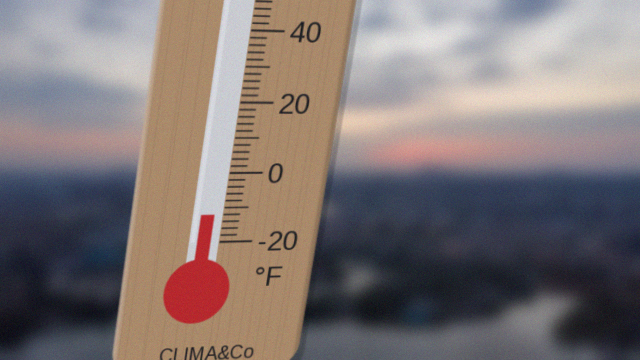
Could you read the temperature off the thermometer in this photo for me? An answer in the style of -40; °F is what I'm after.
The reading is -12; °F
